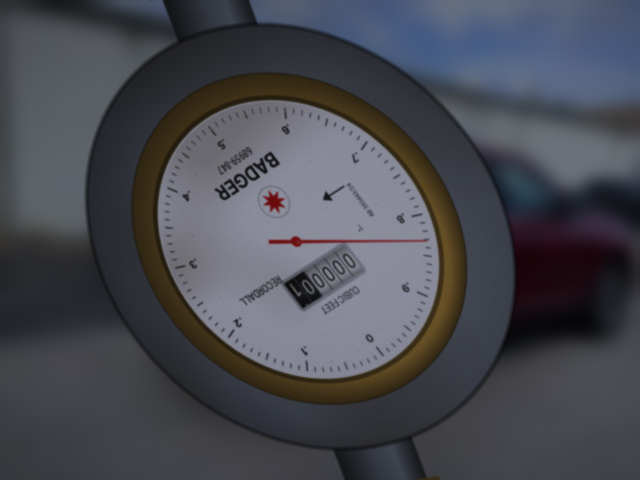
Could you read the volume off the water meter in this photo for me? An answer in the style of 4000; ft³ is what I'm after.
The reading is 0.83; ft³
